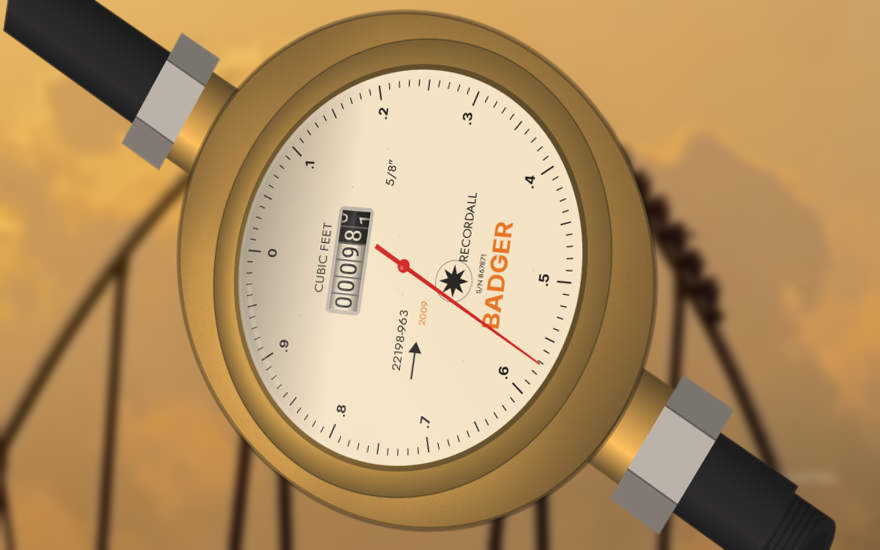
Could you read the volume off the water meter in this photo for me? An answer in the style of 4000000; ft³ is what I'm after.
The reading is 980.57; ft³
